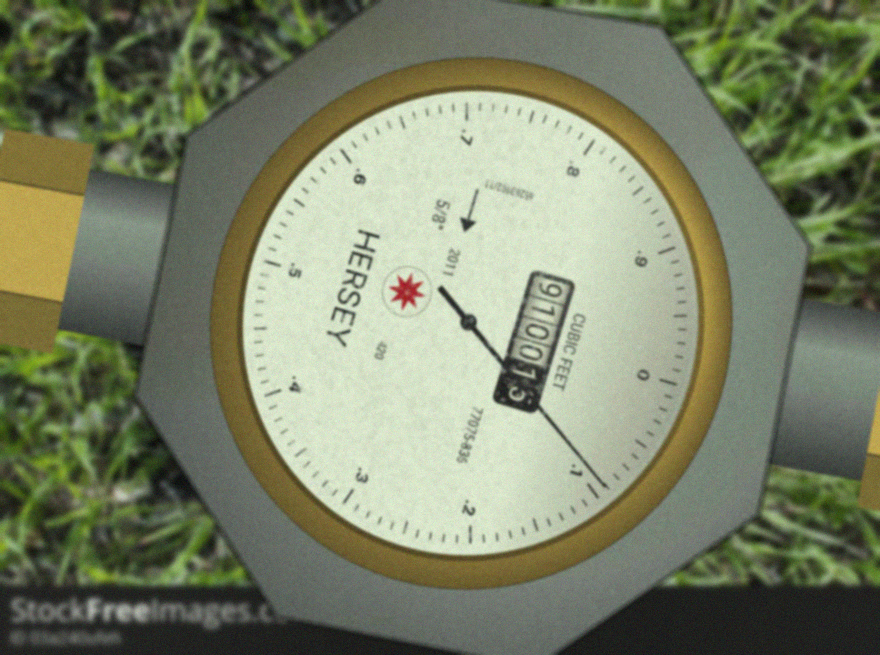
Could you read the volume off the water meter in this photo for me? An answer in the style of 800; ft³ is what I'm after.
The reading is 910015.09; ft³
